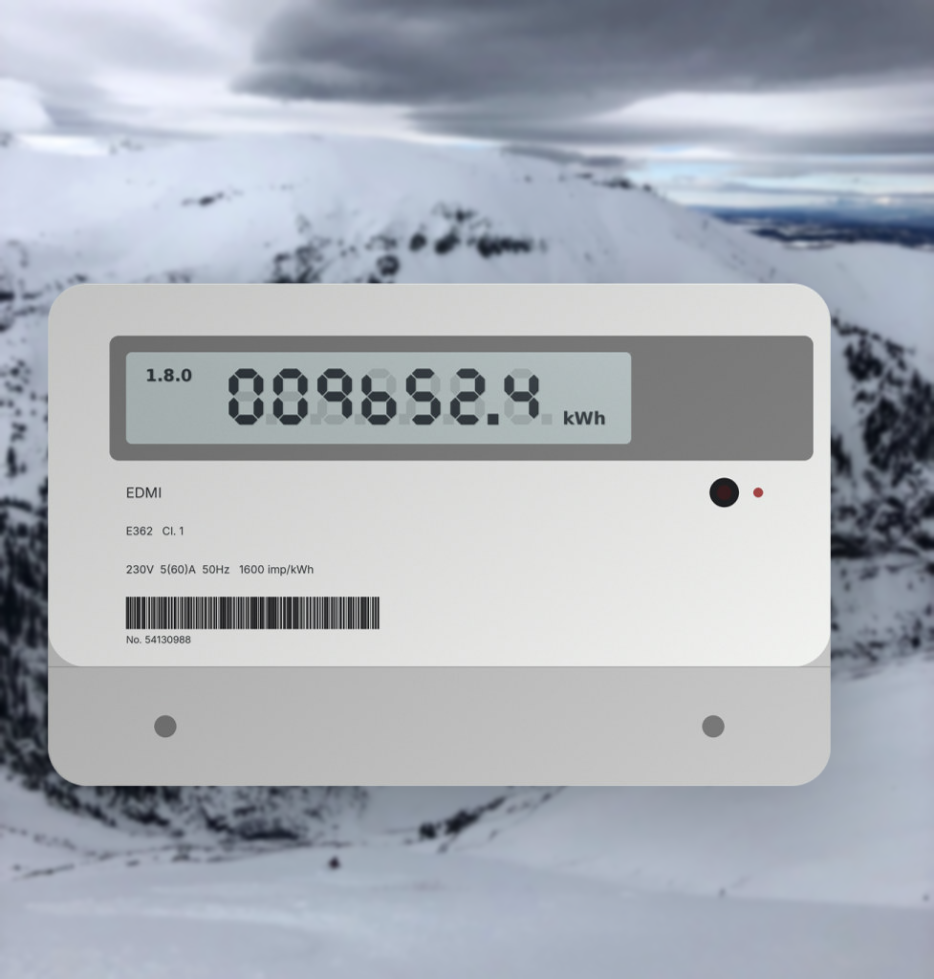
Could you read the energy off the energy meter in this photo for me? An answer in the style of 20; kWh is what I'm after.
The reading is 9652.4; kWh
